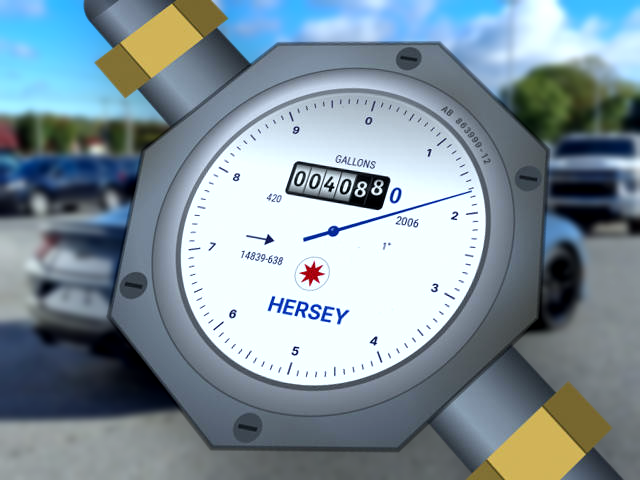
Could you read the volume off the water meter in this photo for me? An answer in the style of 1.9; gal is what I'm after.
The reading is 40881.7; gal
